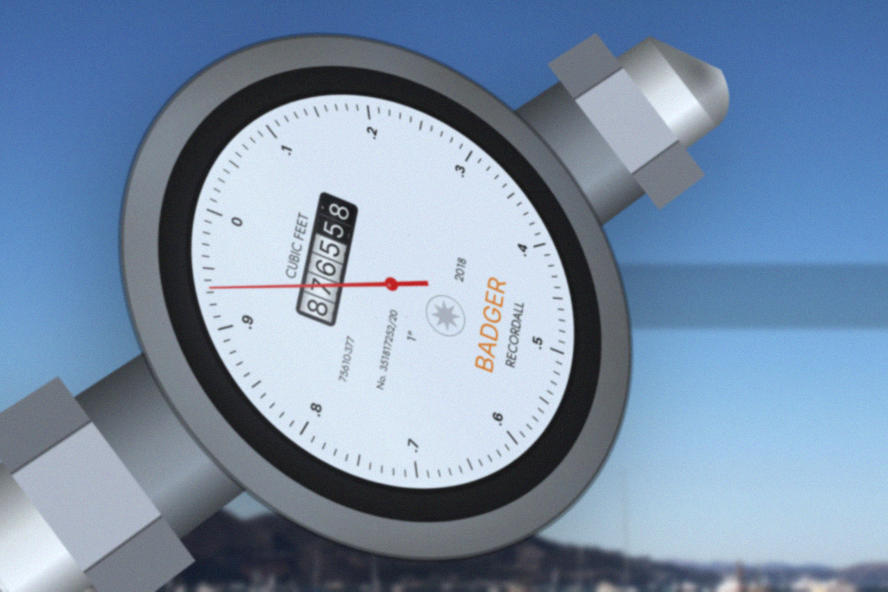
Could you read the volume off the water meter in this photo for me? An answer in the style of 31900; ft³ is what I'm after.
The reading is 876557.93; ft³
